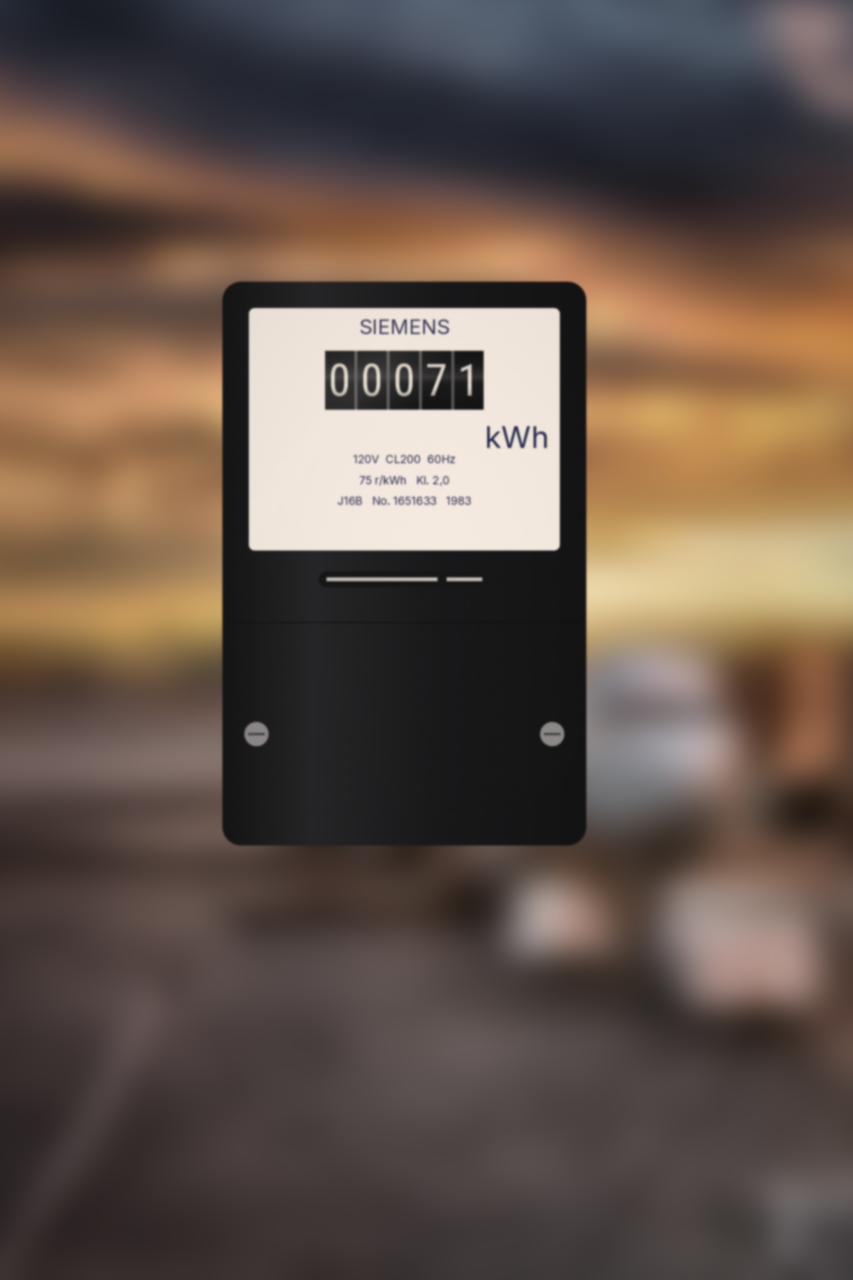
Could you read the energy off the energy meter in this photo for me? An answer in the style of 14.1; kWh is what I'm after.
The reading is 71; kWh
